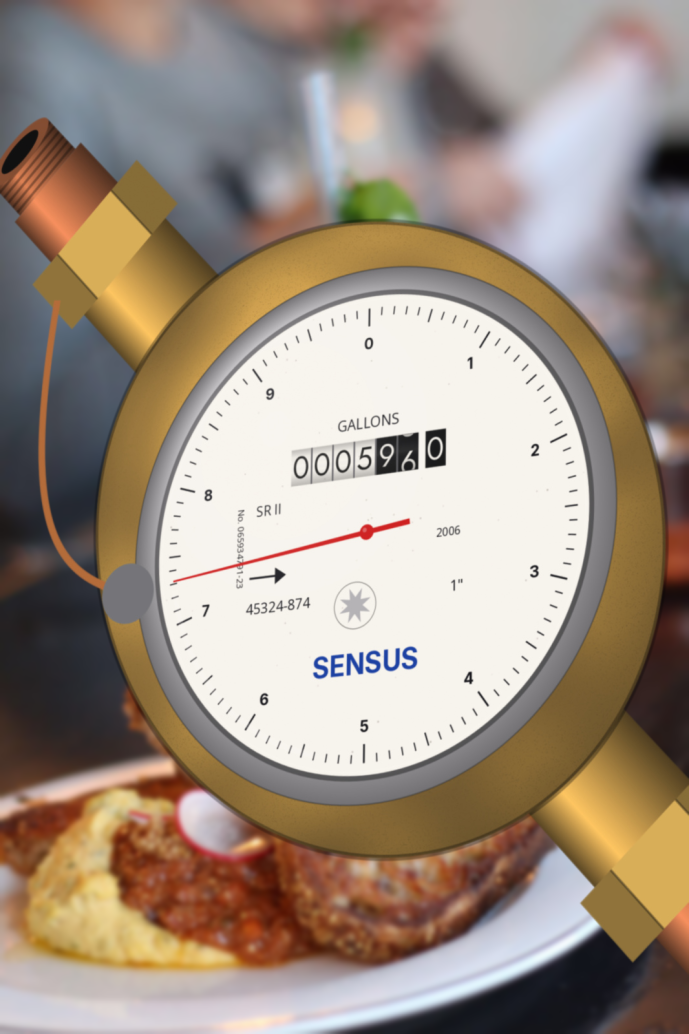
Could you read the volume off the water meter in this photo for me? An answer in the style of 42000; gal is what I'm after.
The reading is 5957.3; gal
